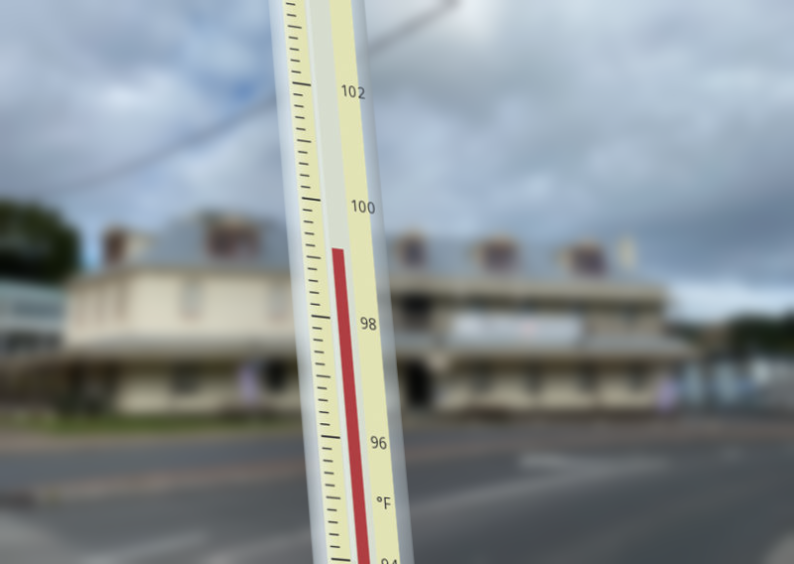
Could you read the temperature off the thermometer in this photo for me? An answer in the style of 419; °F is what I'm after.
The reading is 99.2; °F
